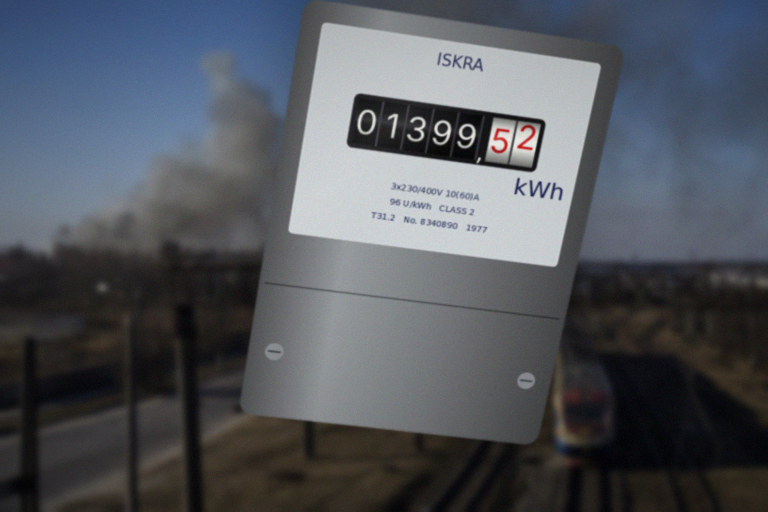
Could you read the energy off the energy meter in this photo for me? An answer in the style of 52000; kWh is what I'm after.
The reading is 1399.52; kWh
